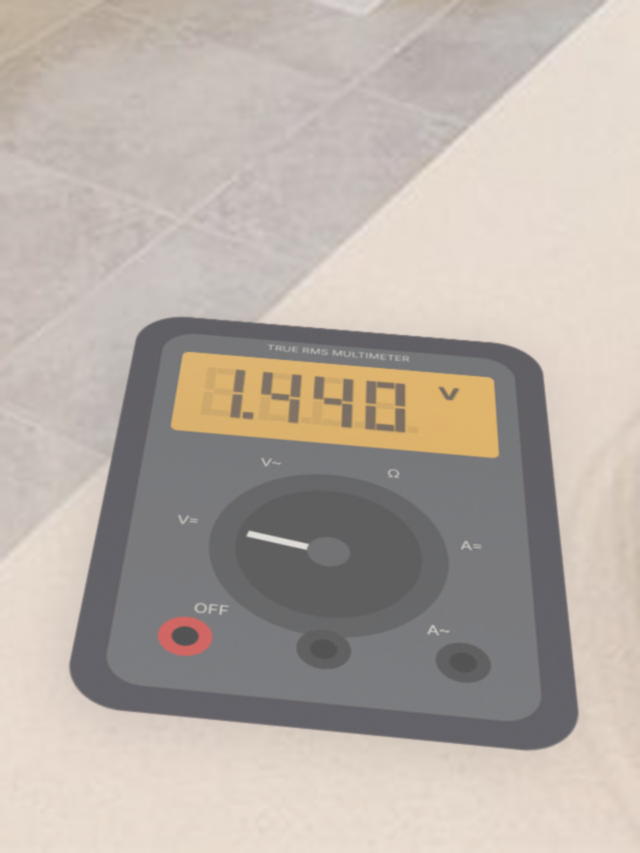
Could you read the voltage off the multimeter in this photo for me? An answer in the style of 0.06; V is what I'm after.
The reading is 1.440; V
